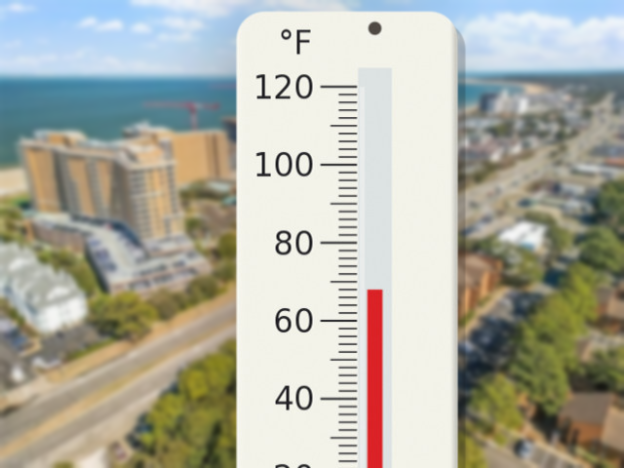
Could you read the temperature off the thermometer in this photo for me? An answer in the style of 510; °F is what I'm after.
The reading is 68; °F
